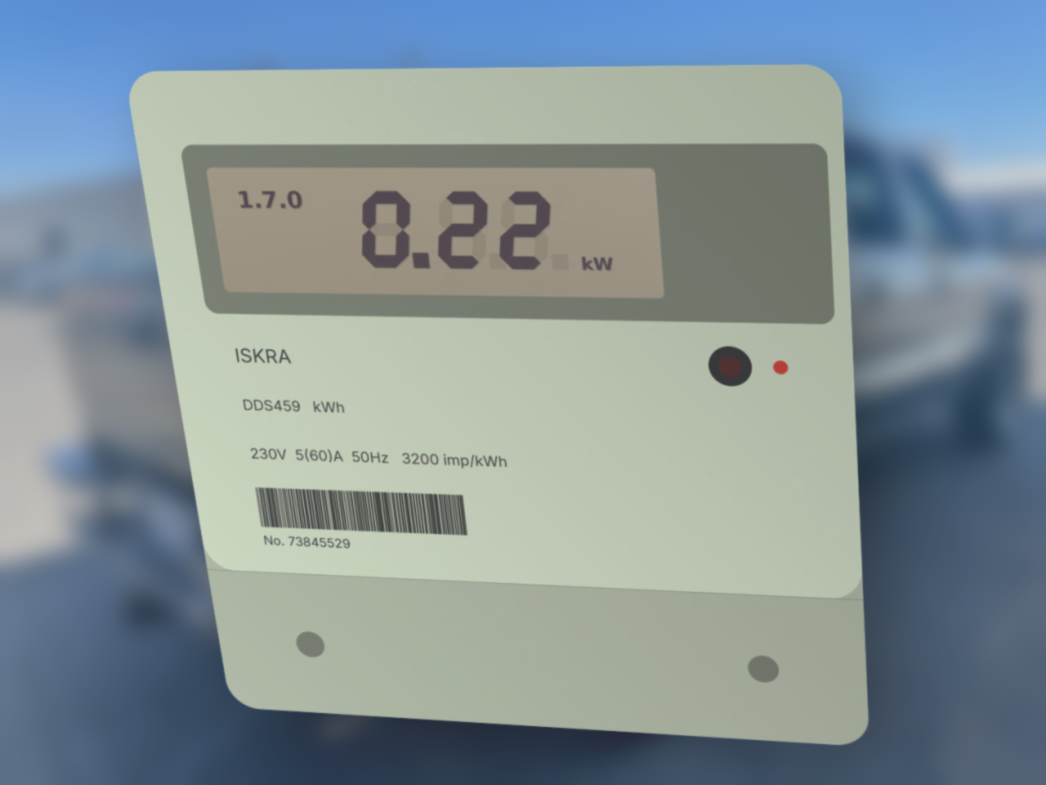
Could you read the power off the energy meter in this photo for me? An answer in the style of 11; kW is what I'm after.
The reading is 0.22; kW
